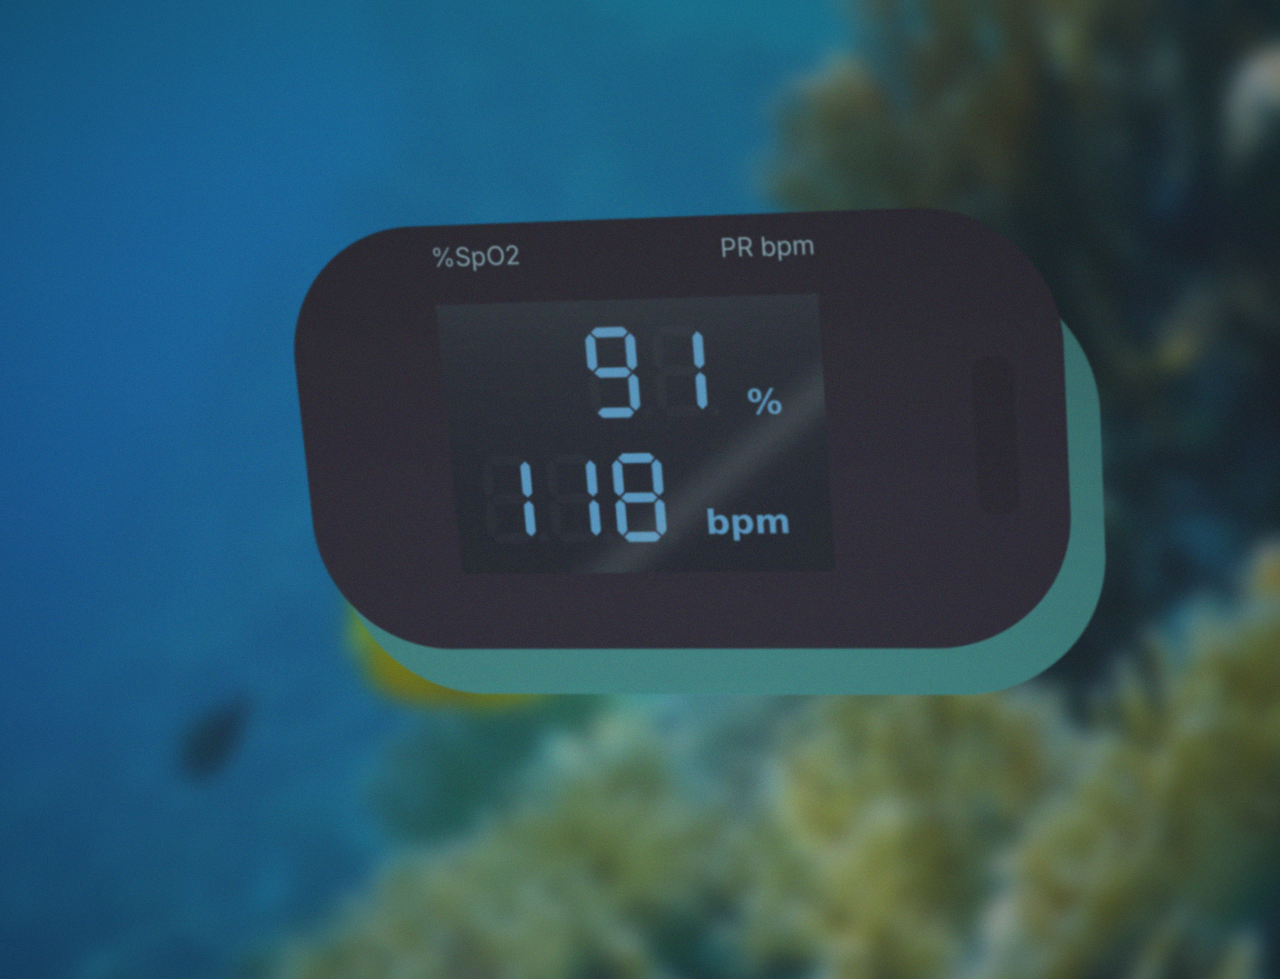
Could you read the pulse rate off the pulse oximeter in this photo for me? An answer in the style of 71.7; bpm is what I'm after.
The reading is 118; bpm
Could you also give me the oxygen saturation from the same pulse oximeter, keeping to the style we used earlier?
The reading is 91; %
